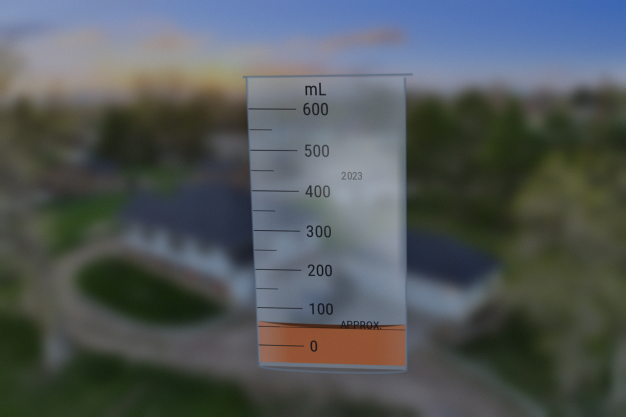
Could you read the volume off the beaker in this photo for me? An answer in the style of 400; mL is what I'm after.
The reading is 50; mL
